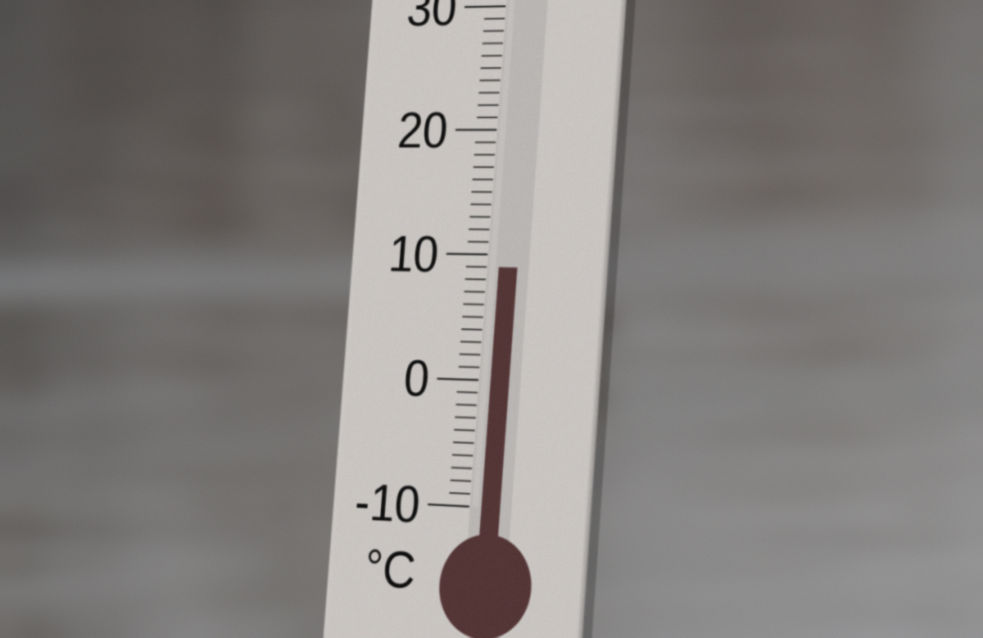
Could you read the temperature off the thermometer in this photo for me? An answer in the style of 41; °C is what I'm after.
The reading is 9; °C
